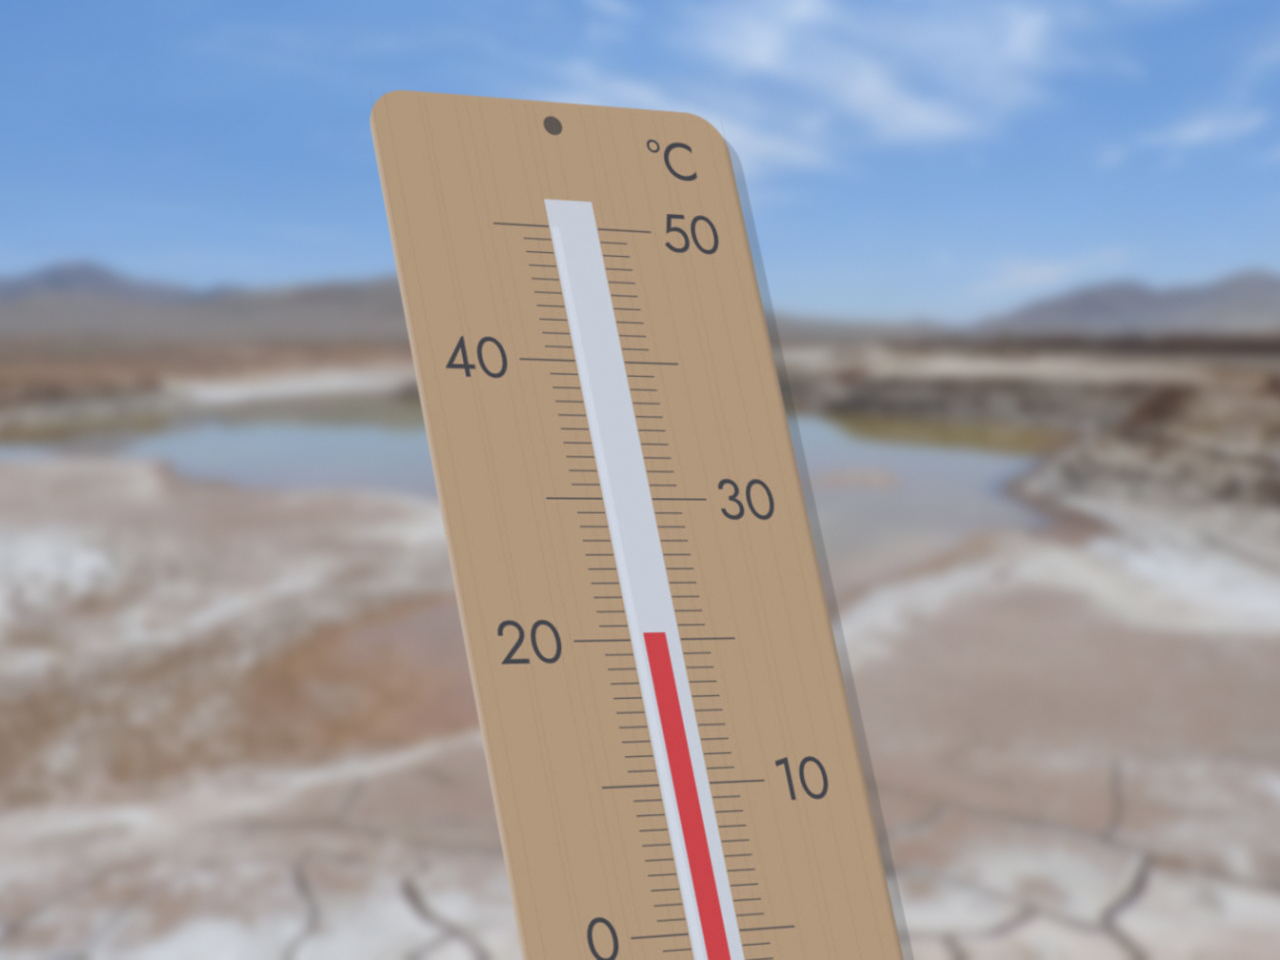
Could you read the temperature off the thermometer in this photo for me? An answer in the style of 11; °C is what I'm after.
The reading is 20.5; °C
